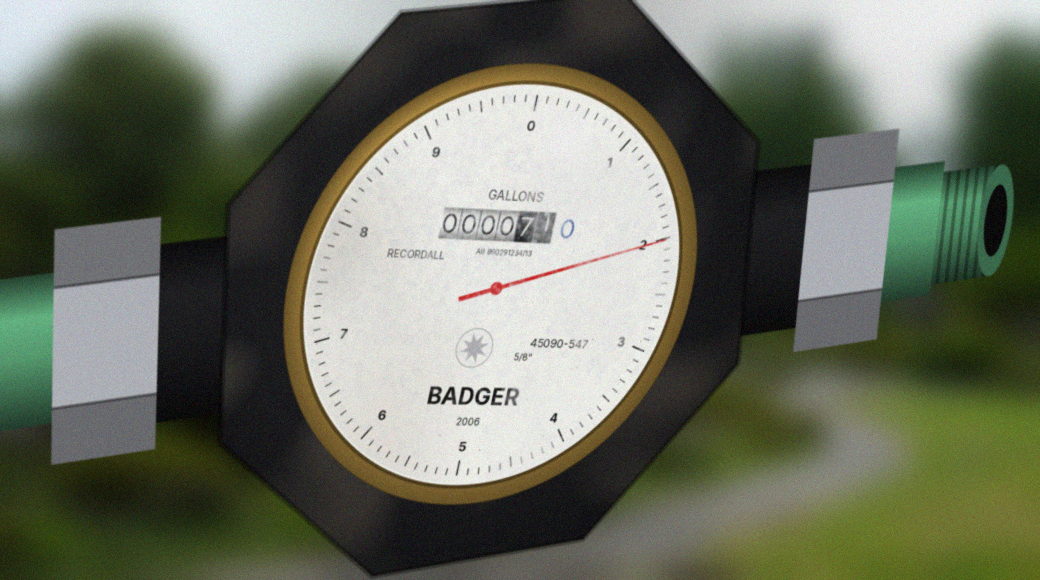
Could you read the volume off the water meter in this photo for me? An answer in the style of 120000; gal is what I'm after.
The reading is 712.0; gal
